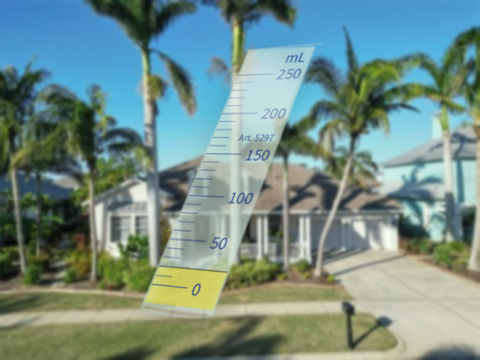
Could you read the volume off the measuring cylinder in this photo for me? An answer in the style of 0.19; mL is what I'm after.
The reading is 20; mL
